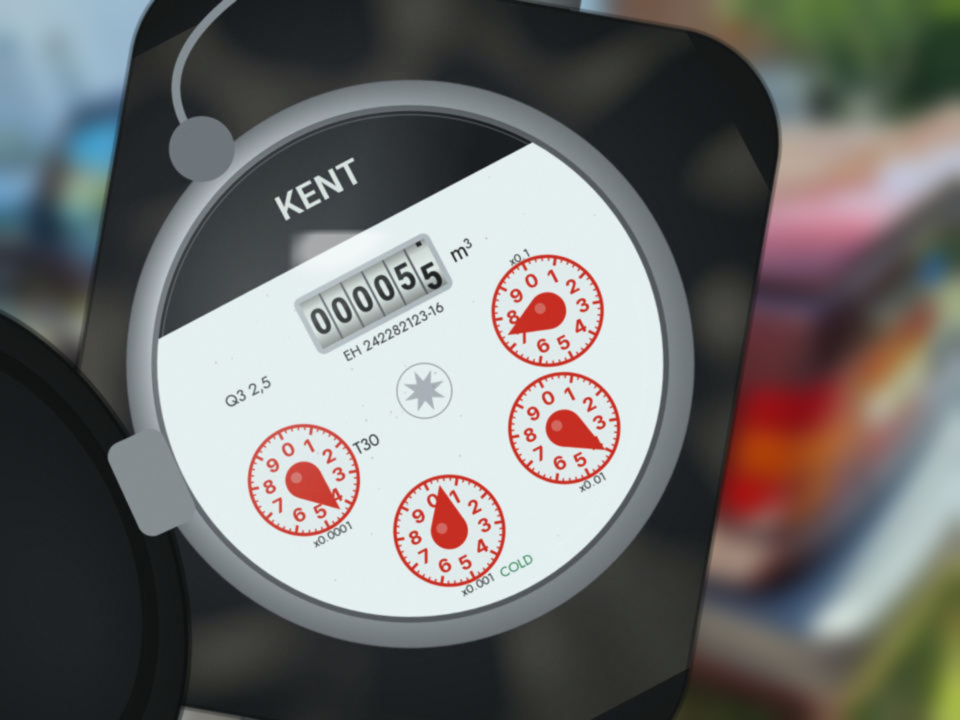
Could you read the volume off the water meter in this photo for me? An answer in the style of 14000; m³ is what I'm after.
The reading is 54.7404; m³
